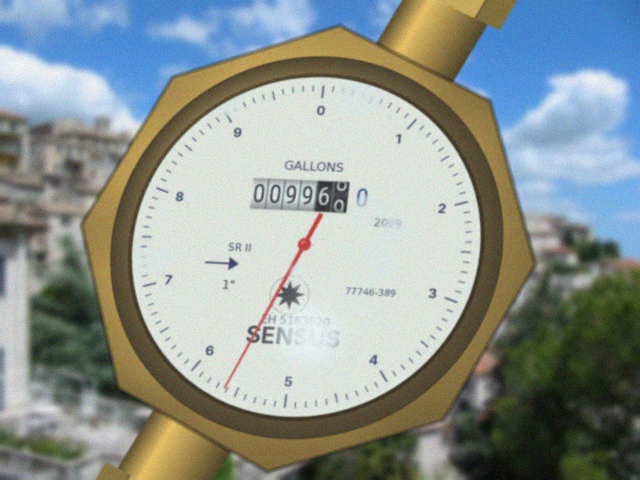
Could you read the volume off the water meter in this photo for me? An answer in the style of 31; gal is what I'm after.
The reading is 99685.6; gal
